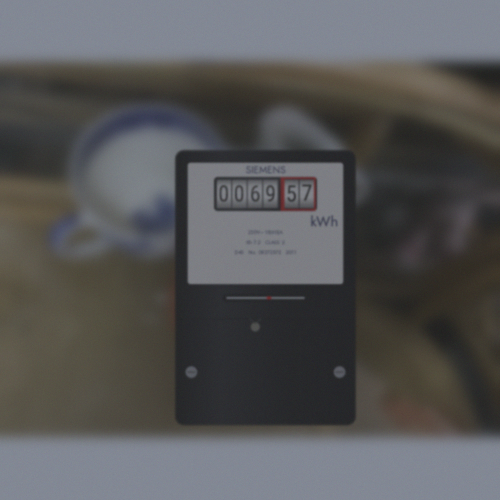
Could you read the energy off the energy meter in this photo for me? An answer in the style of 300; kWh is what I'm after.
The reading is 69.57; kWh
